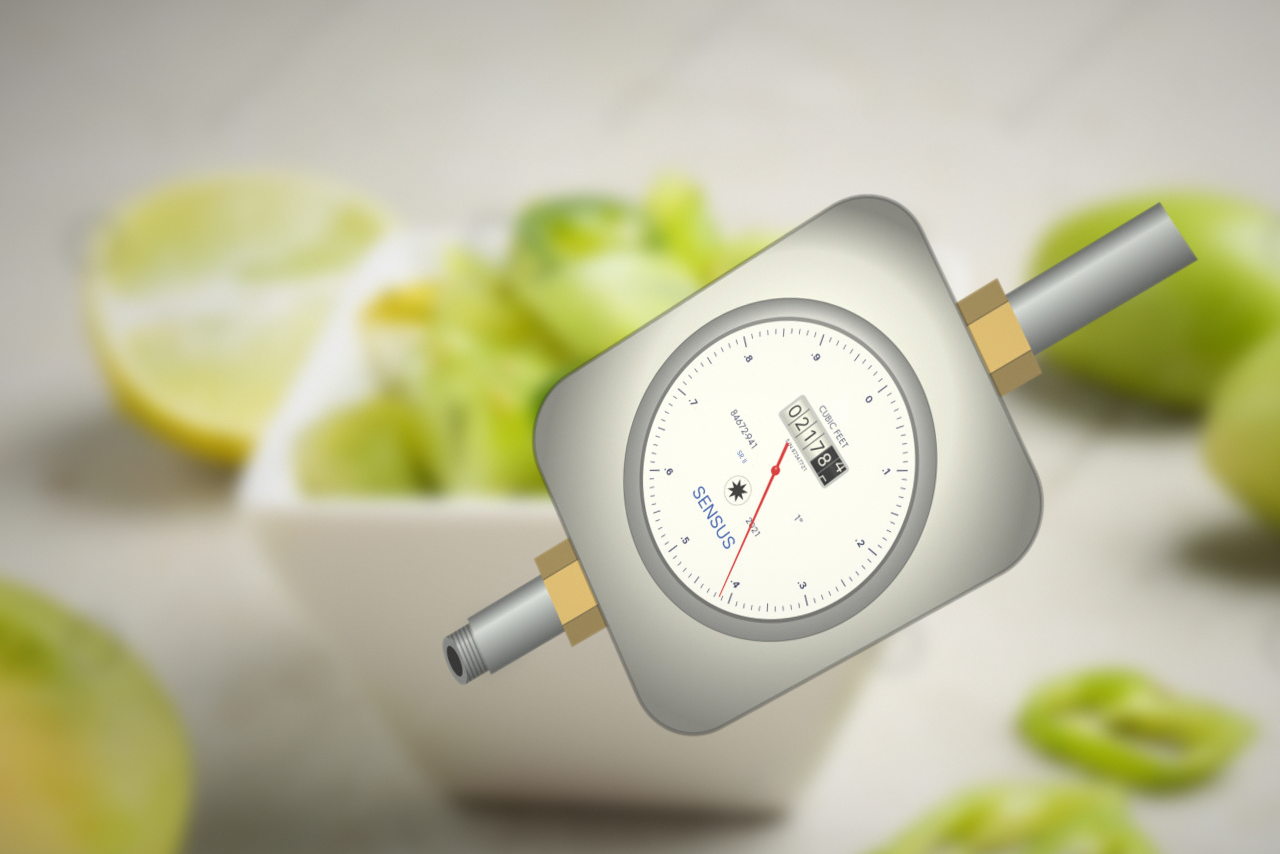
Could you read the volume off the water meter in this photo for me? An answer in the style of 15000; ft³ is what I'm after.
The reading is 21784.41; ft³
